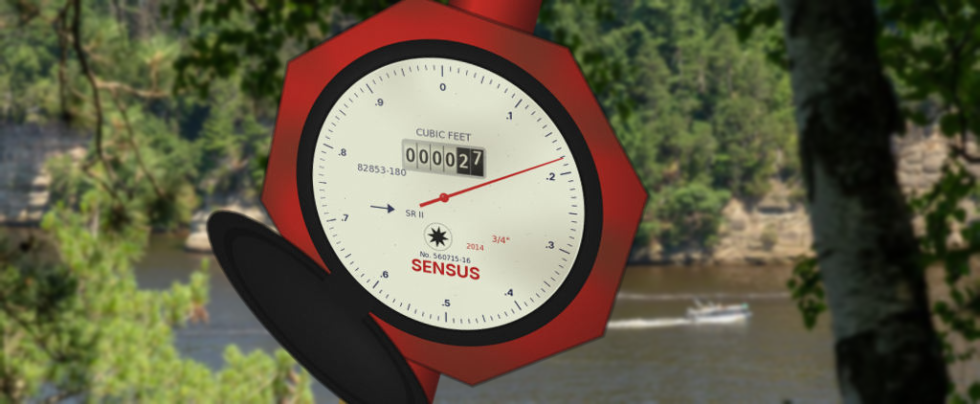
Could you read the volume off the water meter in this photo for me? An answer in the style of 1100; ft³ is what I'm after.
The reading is 27.18; ft³
